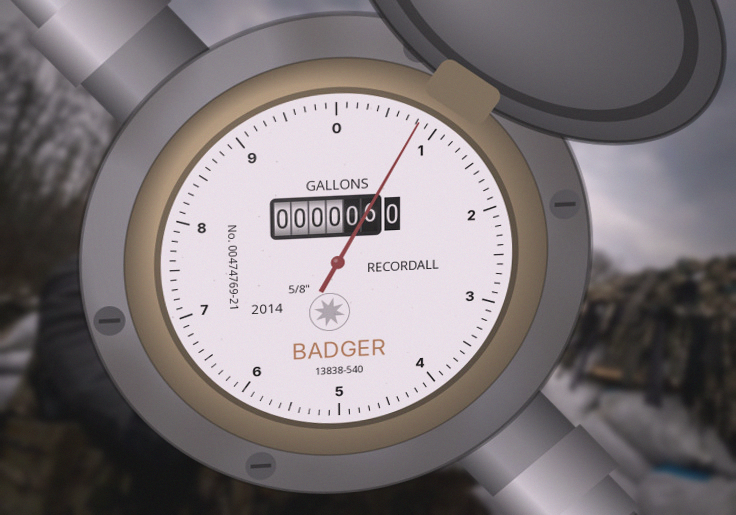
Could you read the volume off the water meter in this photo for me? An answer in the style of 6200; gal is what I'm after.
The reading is 60.8; gal
